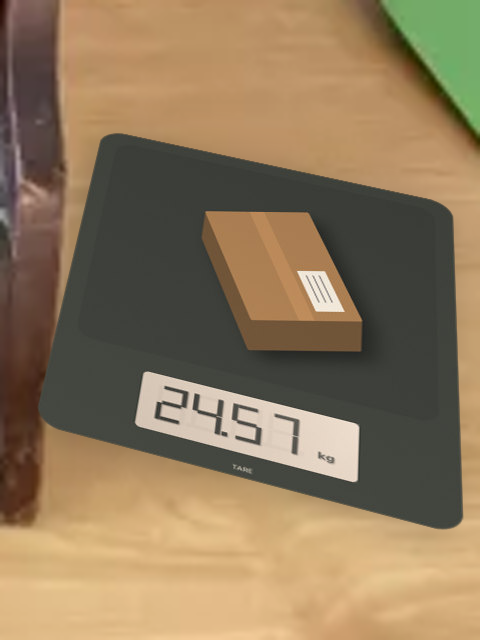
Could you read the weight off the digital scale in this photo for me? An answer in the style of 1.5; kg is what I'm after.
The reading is 24.57; kg
